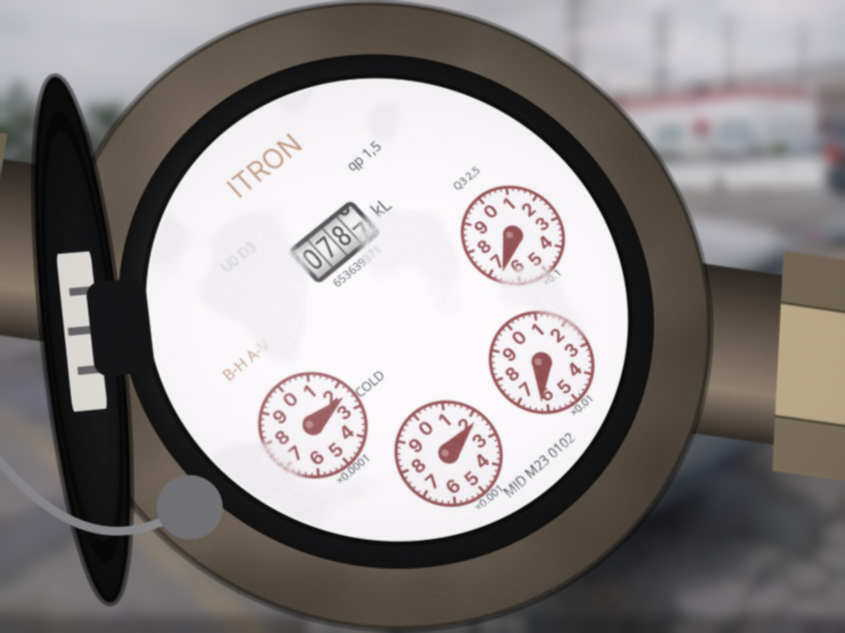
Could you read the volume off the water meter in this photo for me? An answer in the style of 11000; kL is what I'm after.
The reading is 786.6622; kL
